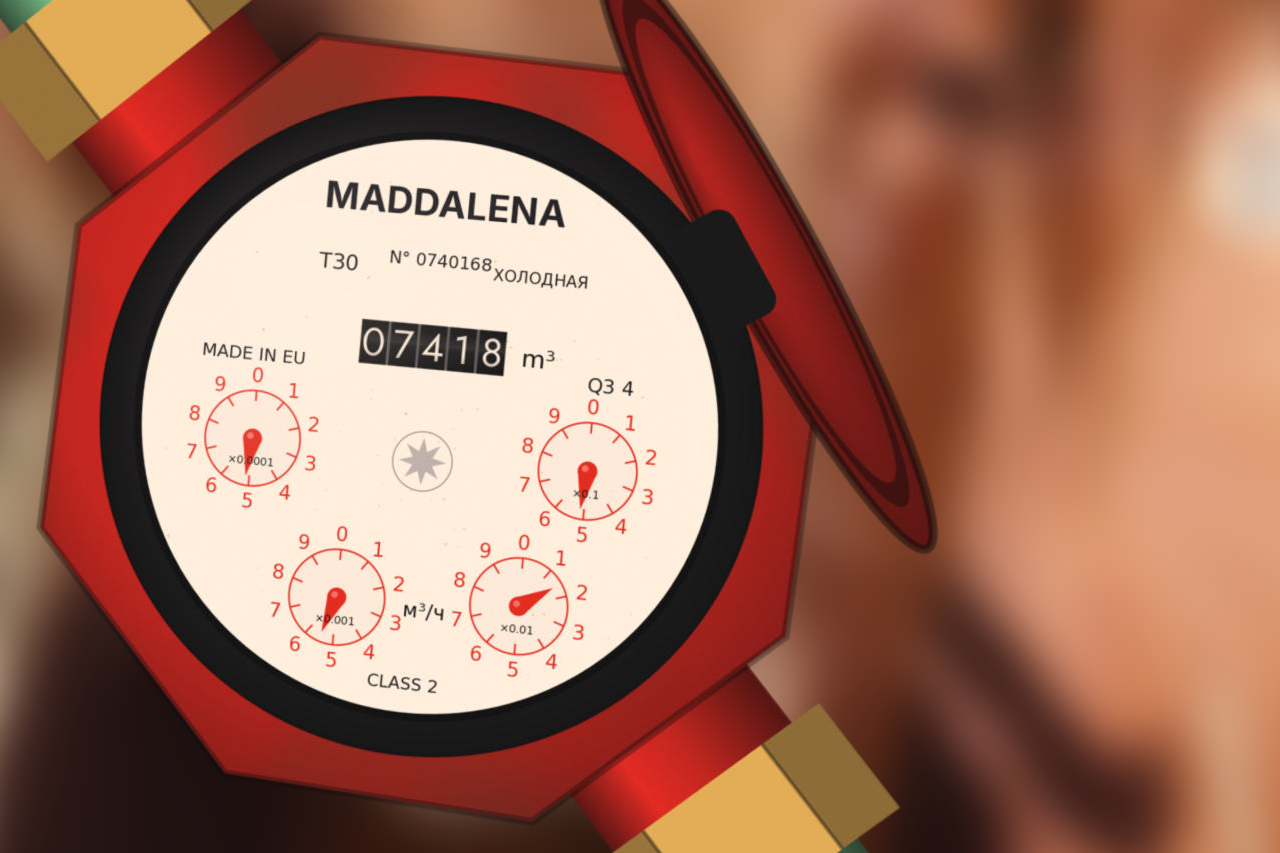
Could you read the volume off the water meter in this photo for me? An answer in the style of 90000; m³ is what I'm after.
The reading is 7418.5155; m³
